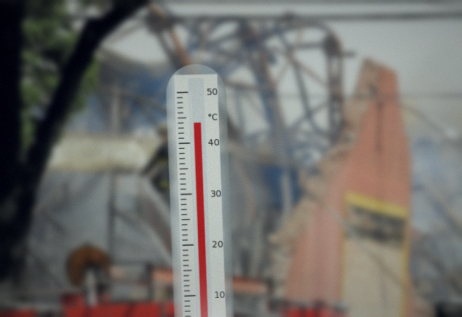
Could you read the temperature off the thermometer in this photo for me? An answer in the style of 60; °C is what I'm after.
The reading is 44; °C
